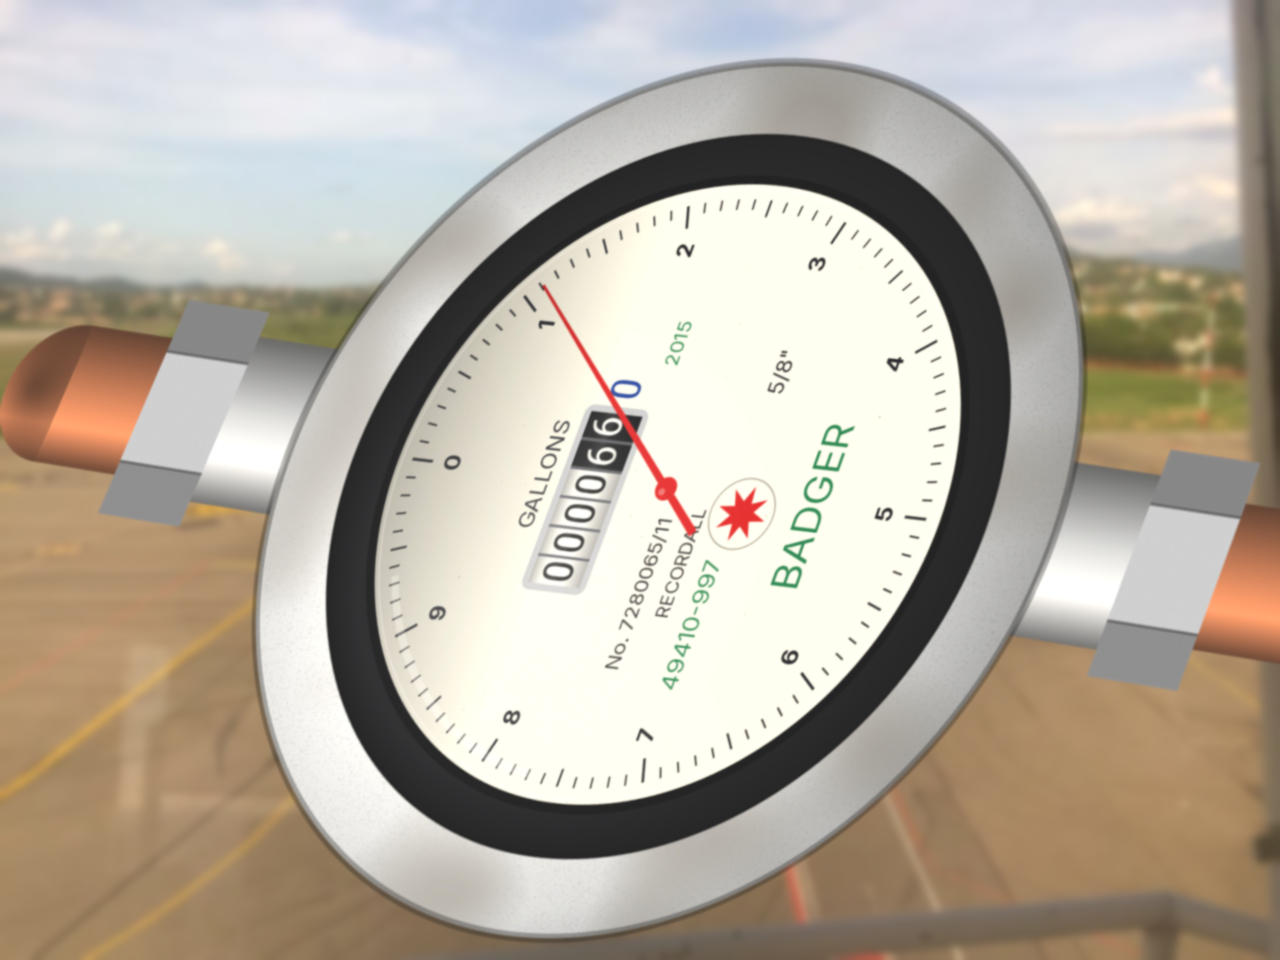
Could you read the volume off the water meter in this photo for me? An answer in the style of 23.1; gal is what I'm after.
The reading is 661.1; gal
